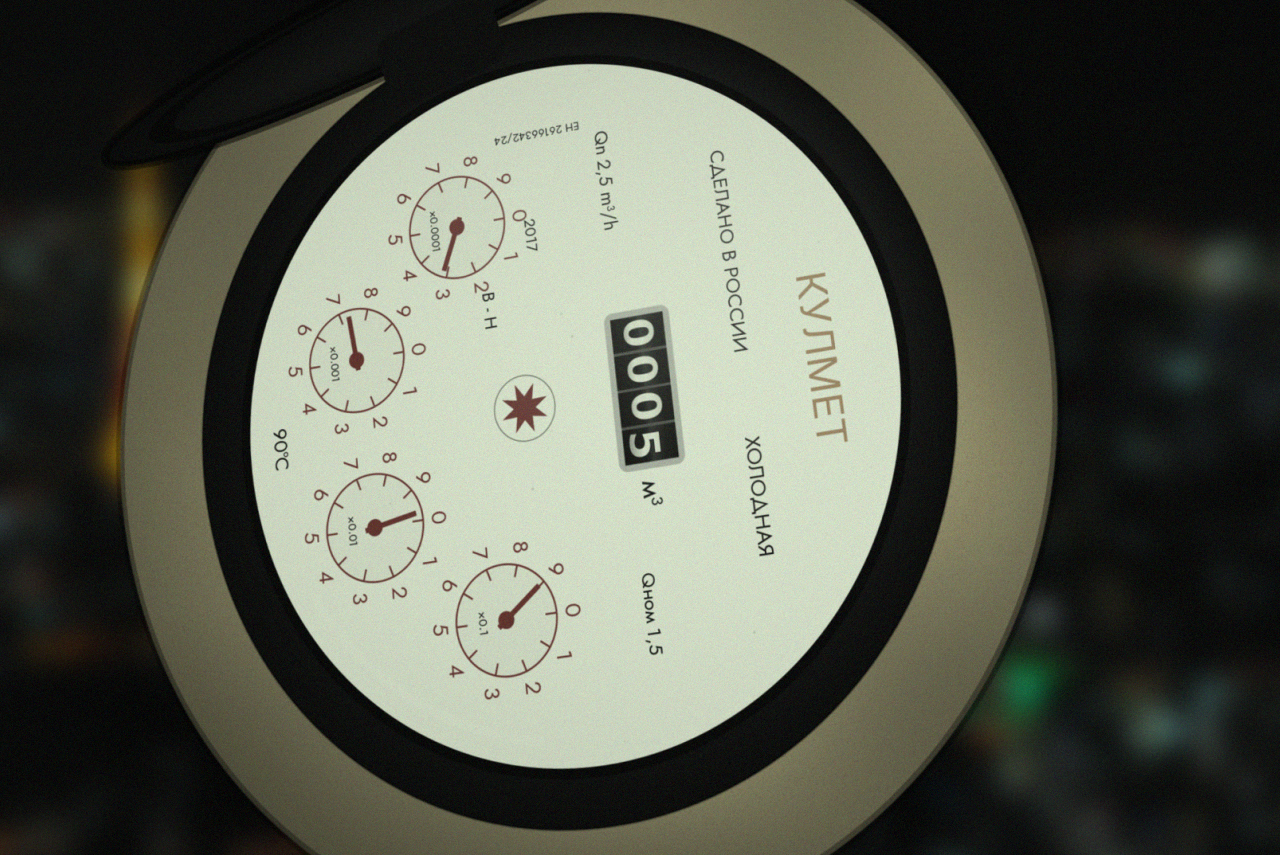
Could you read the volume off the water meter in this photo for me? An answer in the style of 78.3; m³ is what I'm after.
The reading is 4.8973; m³
